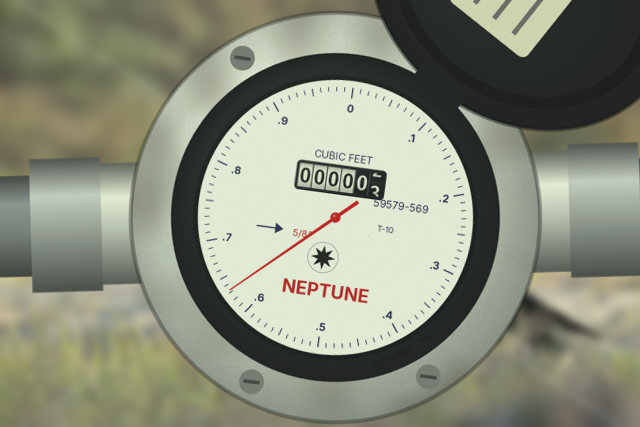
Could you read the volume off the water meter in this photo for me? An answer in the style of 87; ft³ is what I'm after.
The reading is 2.63; ft³
